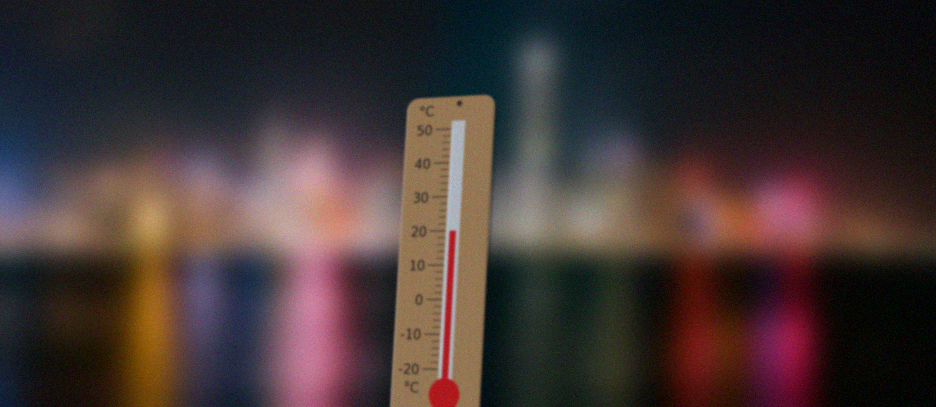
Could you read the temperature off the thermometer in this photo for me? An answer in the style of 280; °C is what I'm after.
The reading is 20; °C
